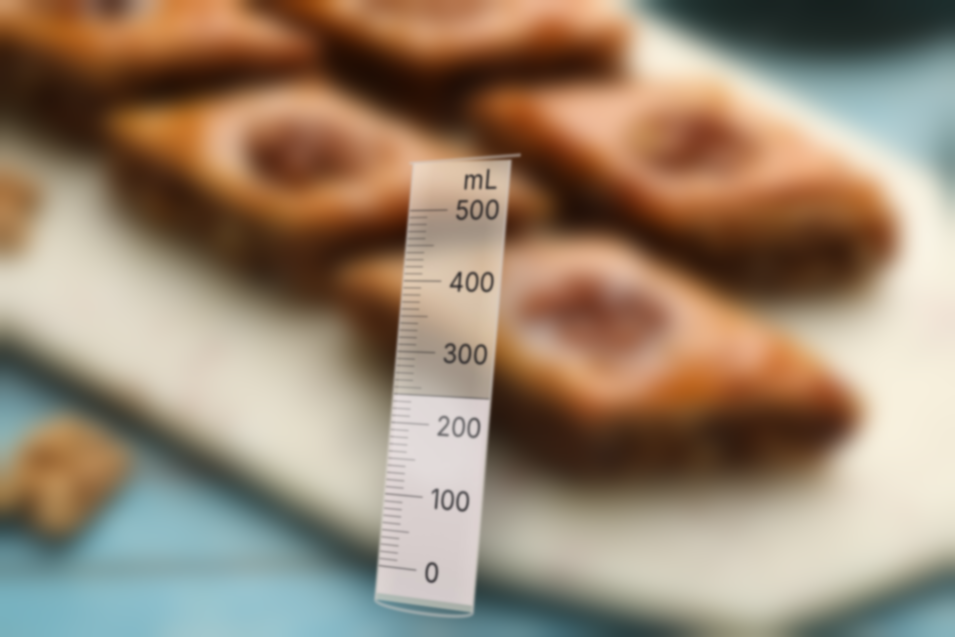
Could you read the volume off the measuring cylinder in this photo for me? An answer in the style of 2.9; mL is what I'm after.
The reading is 240; mL
